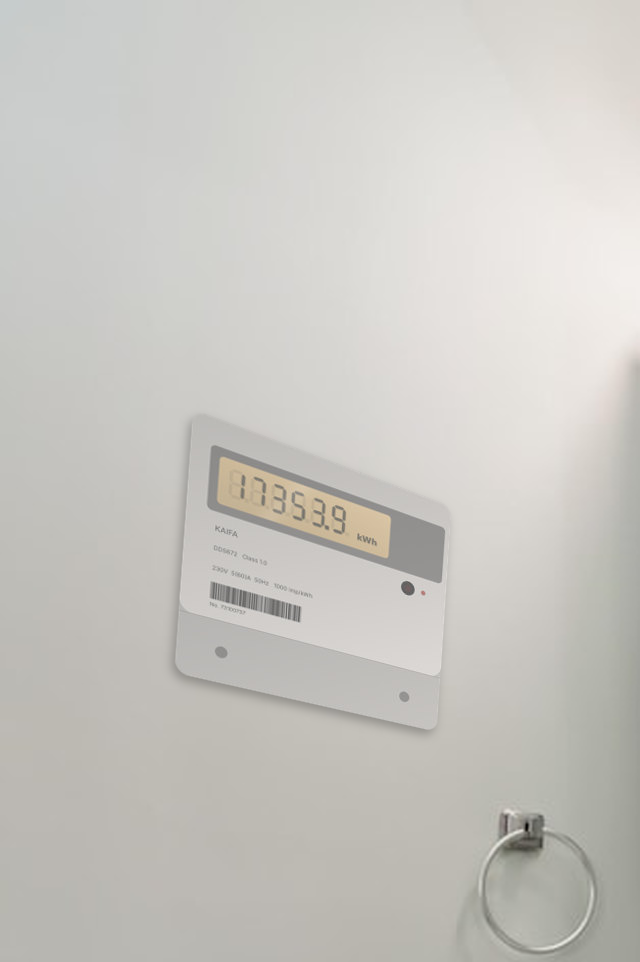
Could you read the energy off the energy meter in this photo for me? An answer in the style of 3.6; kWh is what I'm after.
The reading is 17353.9; kWh
